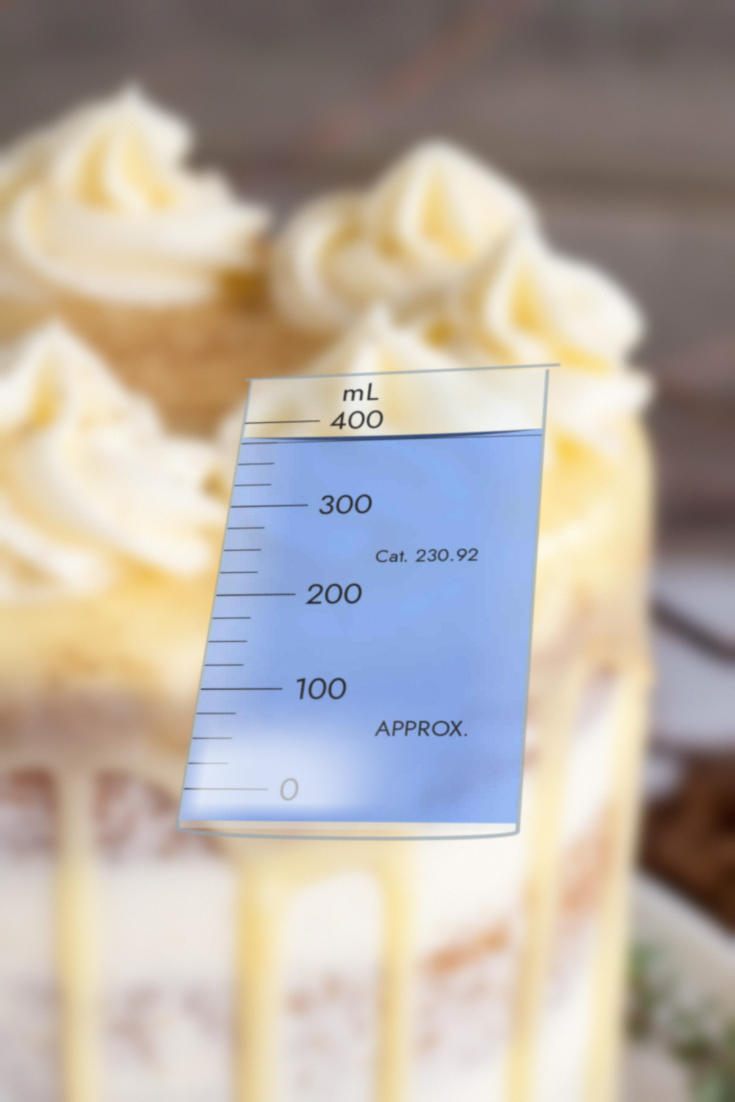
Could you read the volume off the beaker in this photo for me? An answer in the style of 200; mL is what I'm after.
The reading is 375; mL
